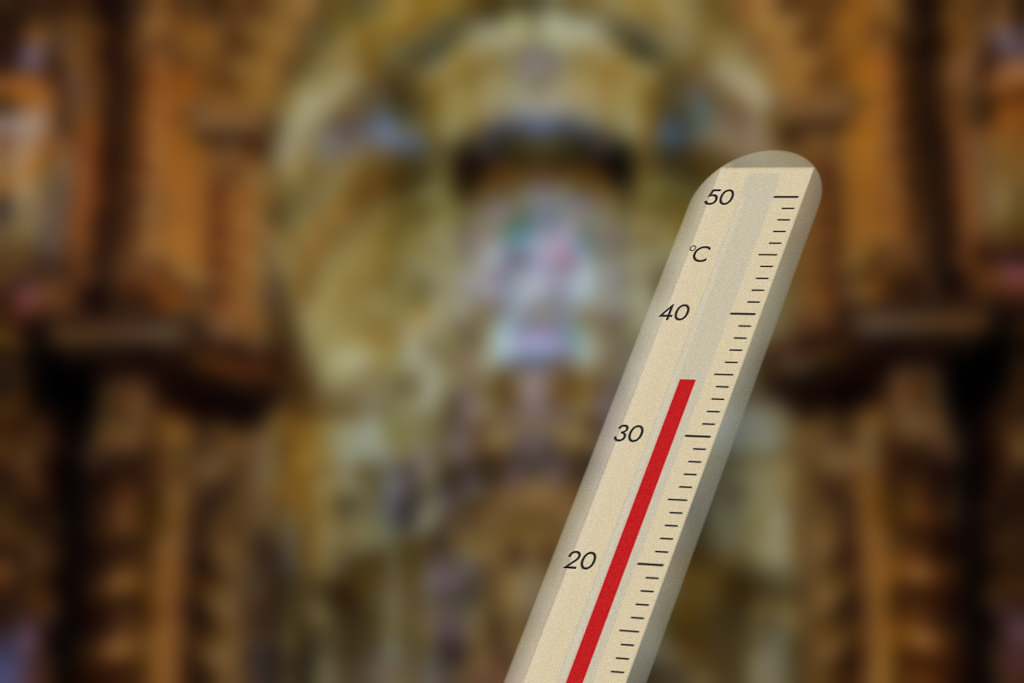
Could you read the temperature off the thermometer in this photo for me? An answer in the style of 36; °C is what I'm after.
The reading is 34.5; °C
